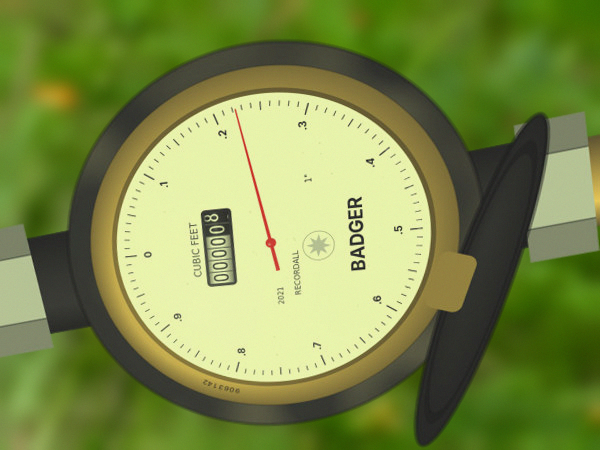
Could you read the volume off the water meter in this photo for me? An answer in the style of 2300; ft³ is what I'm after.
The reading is 8.22; ft³
